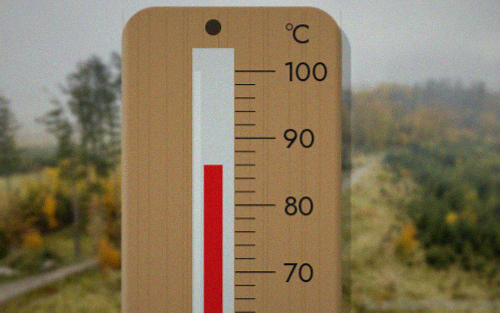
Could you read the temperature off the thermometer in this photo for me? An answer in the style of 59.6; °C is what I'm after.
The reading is 86; °C
